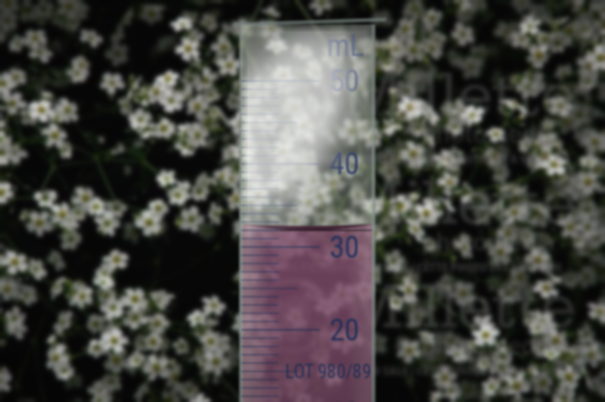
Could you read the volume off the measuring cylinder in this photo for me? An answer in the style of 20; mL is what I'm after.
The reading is 32; mL
